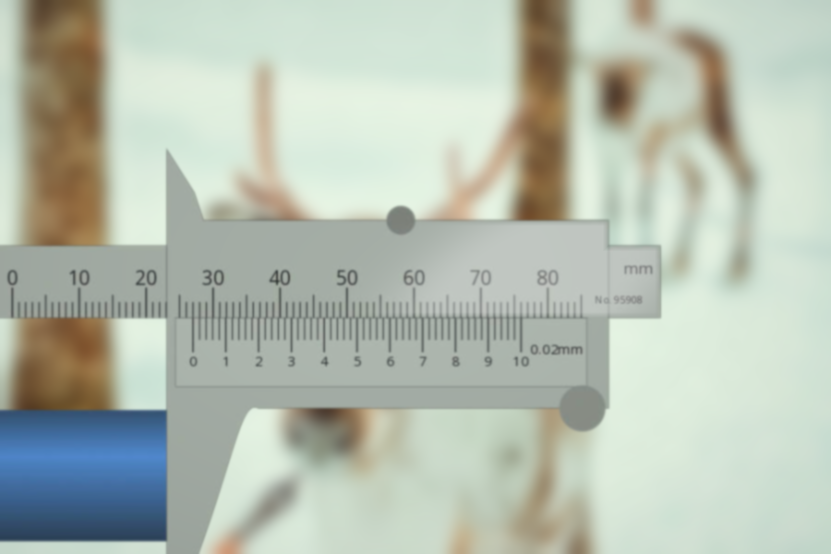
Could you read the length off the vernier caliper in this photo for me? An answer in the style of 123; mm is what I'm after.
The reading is 27.0; mm
